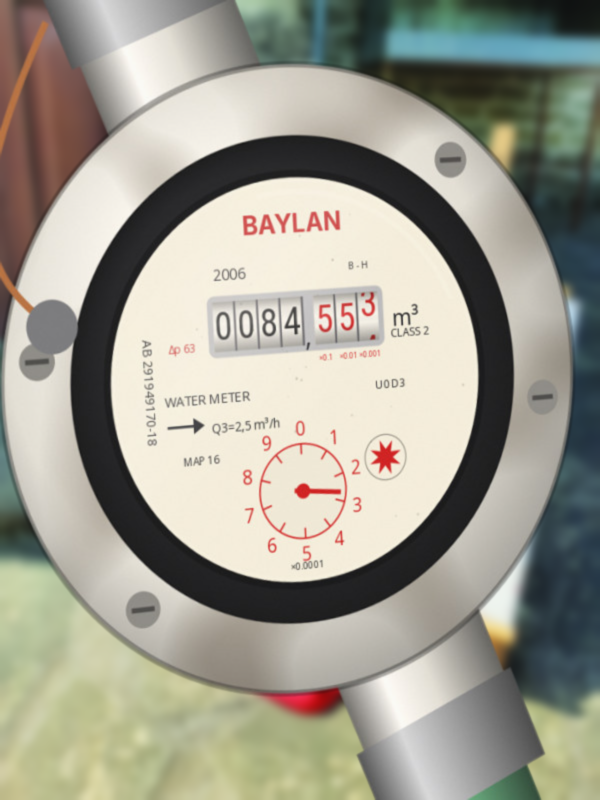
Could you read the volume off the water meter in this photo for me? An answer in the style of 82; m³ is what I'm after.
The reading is 84.5532; m³
